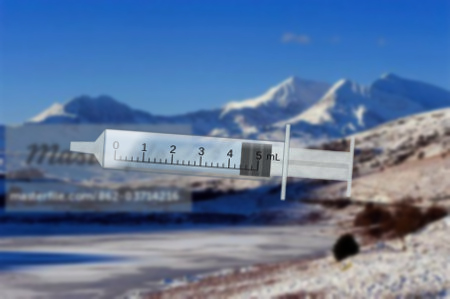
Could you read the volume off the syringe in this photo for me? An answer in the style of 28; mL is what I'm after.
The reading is 4.4; mL
